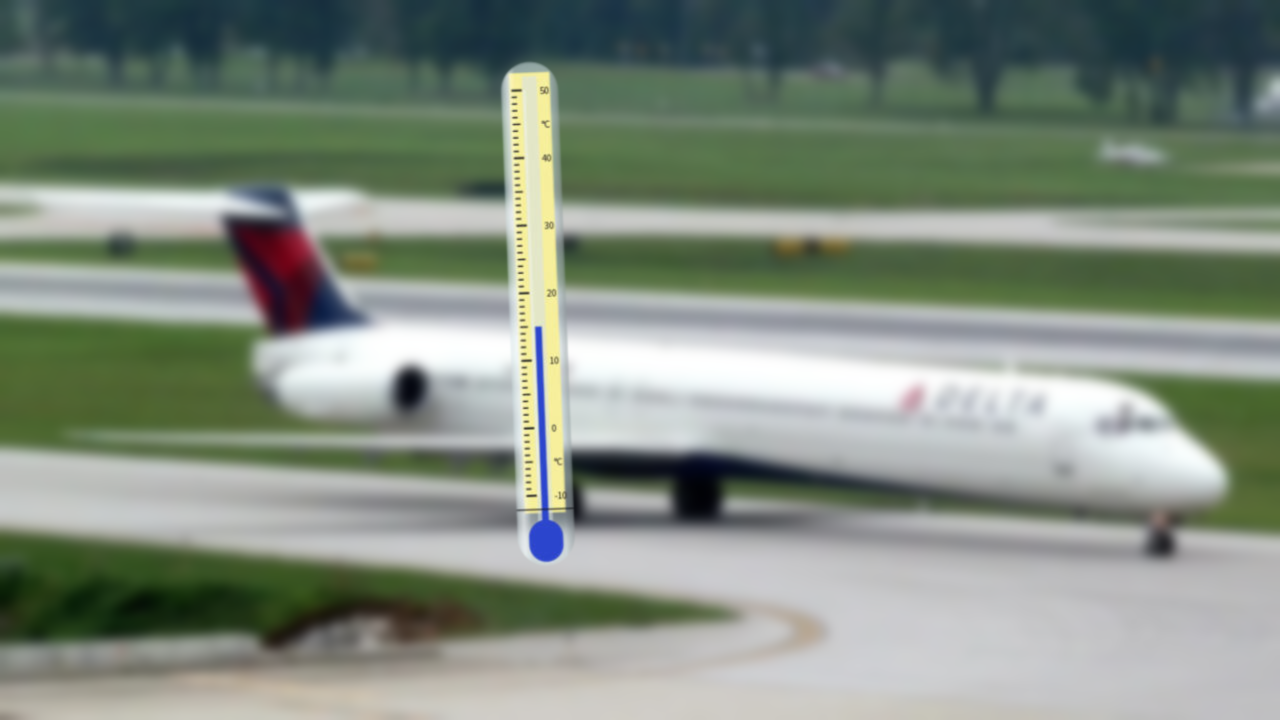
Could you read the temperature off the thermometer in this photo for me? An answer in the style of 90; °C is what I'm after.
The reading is 15; °C
